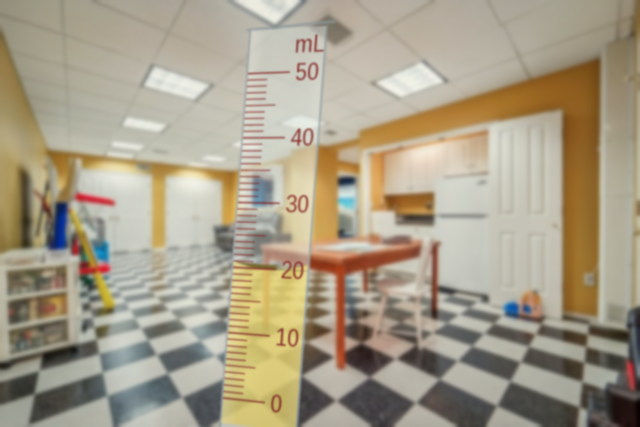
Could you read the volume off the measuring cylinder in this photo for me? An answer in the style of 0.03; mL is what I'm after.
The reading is 20; mL
